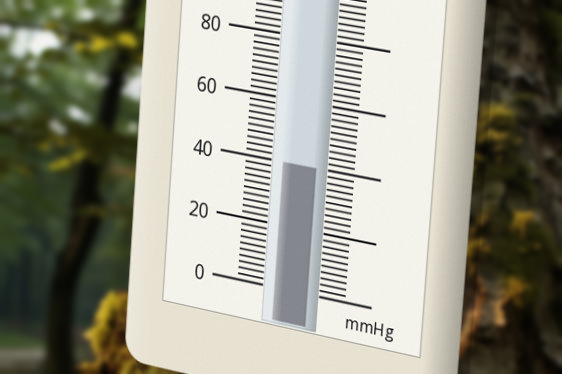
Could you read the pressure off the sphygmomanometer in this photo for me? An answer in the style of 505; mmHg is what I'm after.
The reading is 40; mmHg
